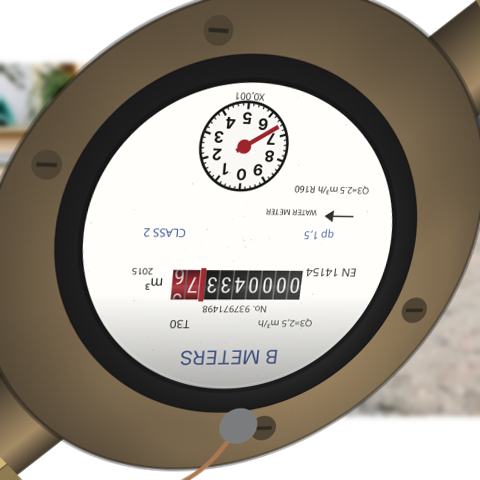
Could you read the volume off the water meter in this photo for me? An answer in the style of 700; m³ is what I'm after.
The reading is 433.756; m³
